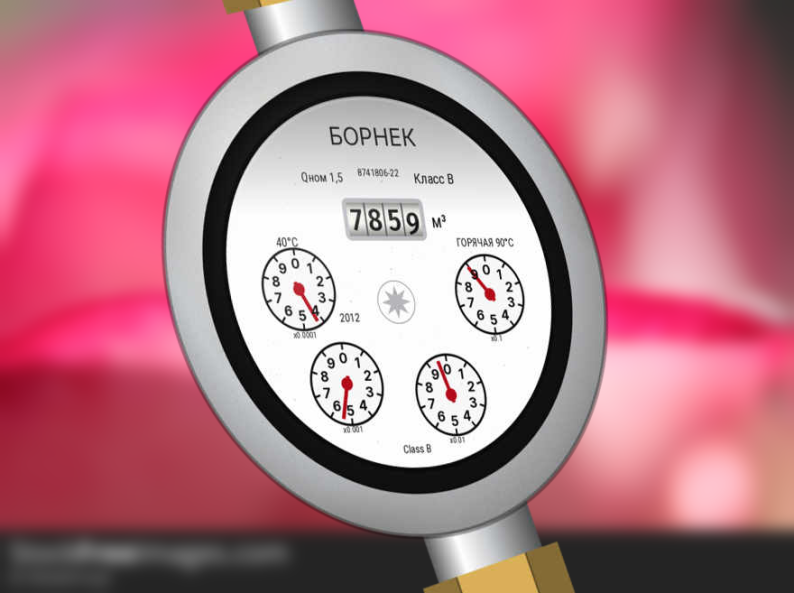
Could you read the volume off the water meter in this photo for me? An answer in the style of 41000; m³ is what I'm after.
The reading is 7858.8954; m³
